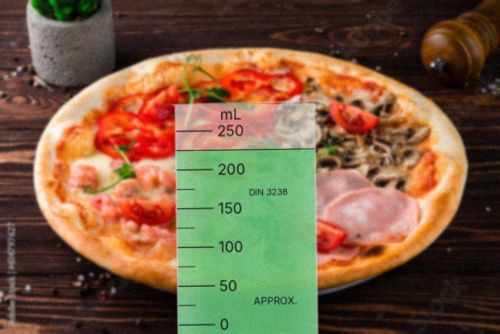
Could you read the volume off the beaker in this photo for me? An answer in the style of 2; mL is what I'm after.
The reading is 225; mL
